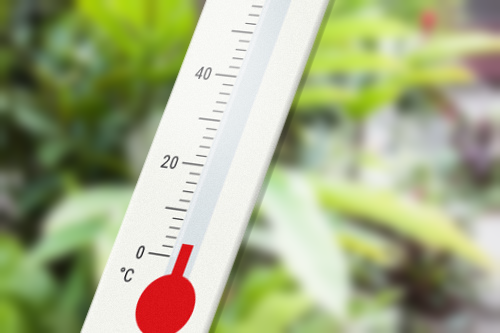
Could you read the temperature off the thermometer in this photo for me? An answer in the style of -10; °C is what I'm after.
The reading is 3; °C
